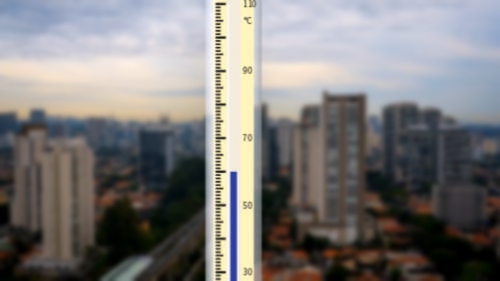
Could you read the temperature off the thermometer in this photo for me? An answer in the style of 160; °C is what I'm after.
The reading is 60; °C
